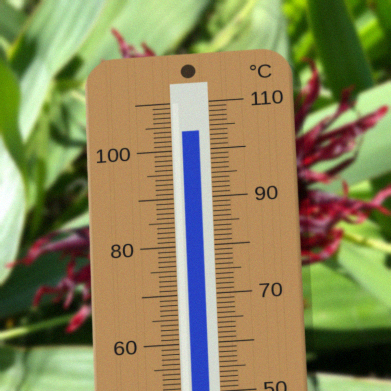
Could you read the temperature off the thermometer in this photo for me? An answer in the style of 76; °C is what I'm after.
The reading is 104; °C
